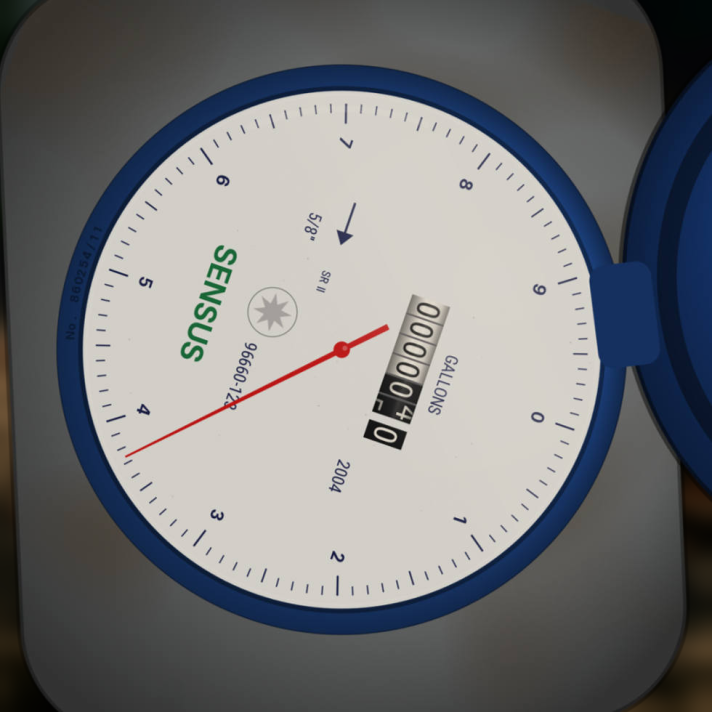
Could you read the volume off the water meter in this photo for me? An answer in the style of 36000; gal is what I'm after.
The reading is 43.7; gal
